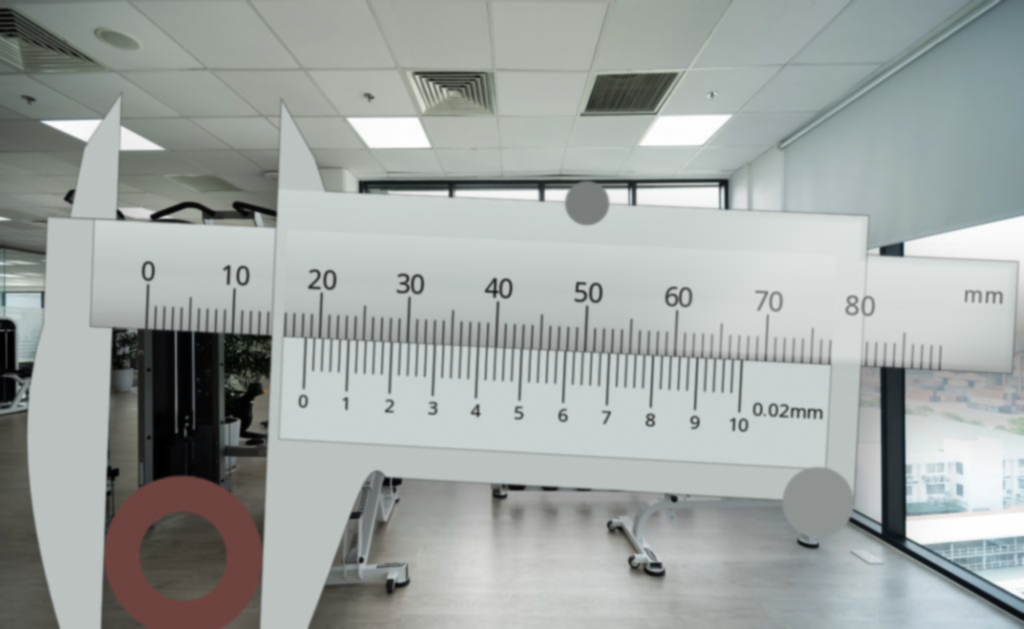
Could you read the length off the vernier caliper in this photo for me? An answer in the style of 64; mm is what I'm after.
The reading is 18.4; mm
